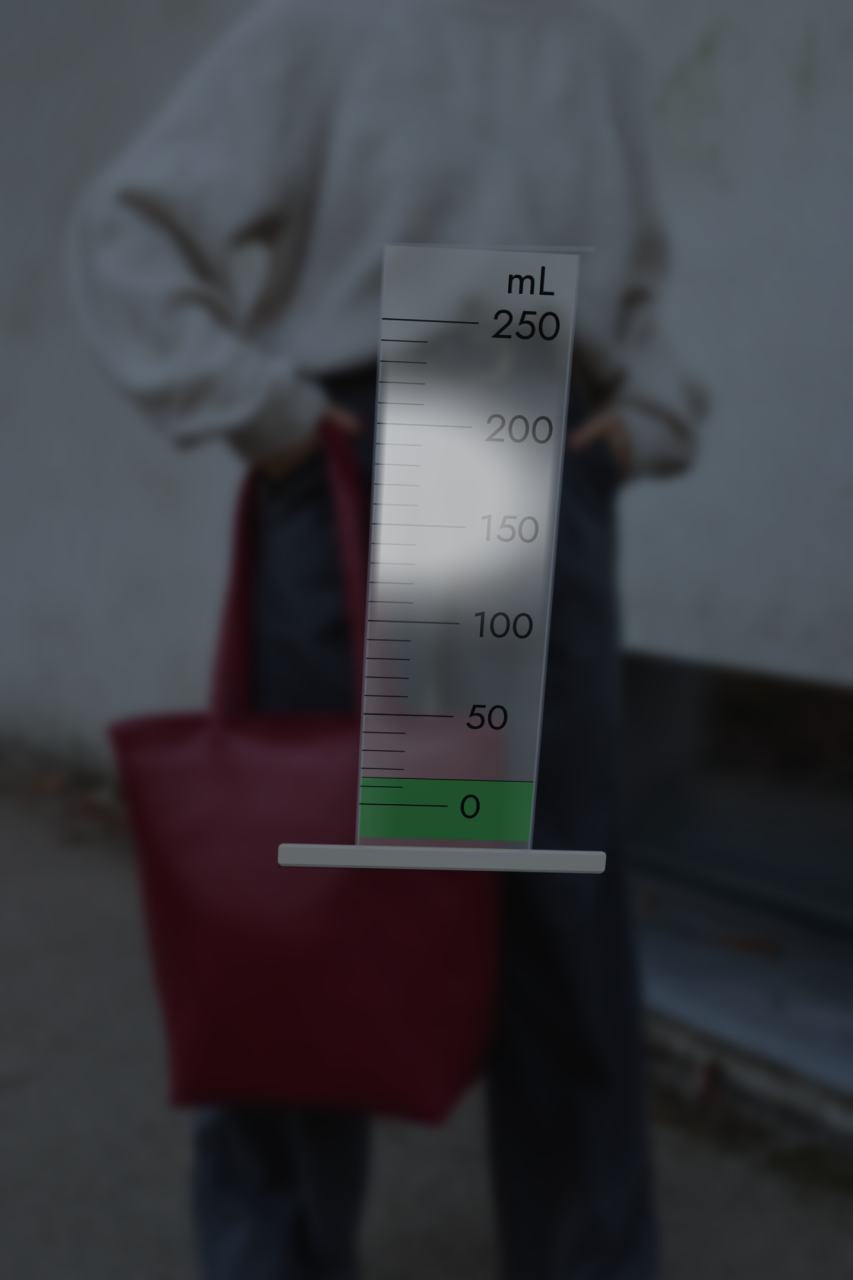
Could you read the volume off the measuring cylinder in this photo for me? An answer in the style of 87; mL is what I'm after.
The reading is 15; mL
